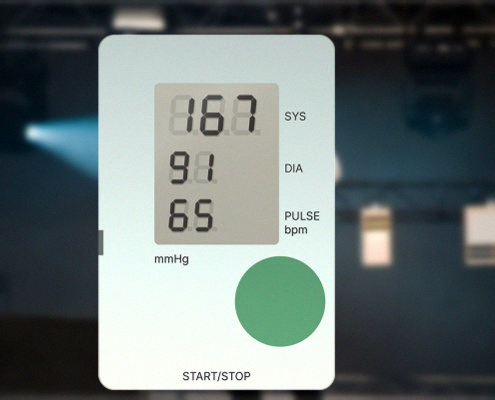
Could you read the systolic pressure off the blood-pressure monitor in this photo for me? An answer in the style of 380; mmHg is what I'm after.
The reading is 167; mmHg
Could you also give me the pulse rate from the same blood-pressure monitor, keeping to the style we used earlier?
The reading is 65; bpm
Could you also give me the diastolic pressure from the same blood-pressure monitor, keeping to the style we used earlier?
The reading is 91; mmHg
